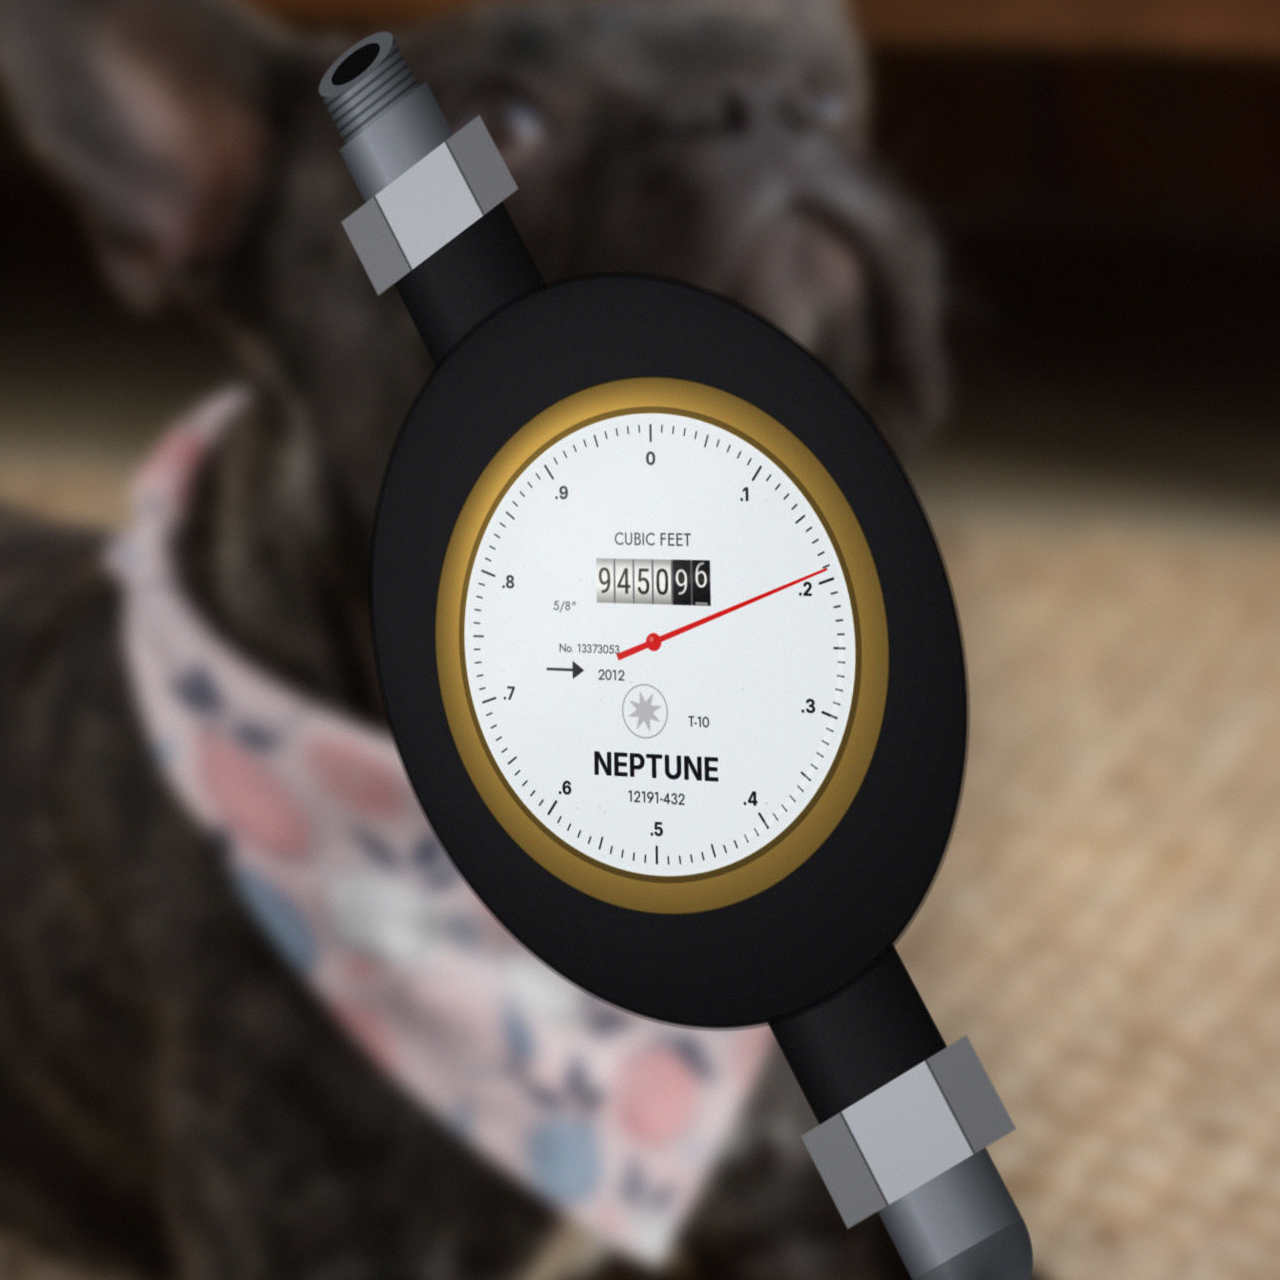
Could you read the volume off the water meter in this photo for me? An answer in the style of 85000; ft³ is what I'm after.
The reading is 945096.19; ft³
